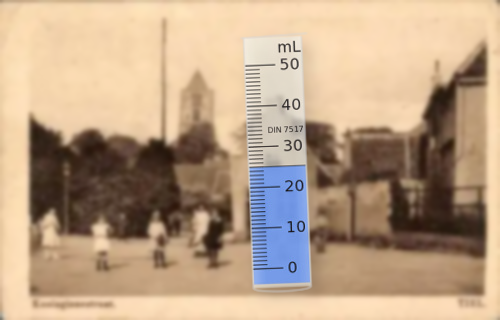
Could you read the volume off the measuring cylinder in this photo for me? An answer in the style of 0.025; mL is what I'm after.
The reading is 25; mL
